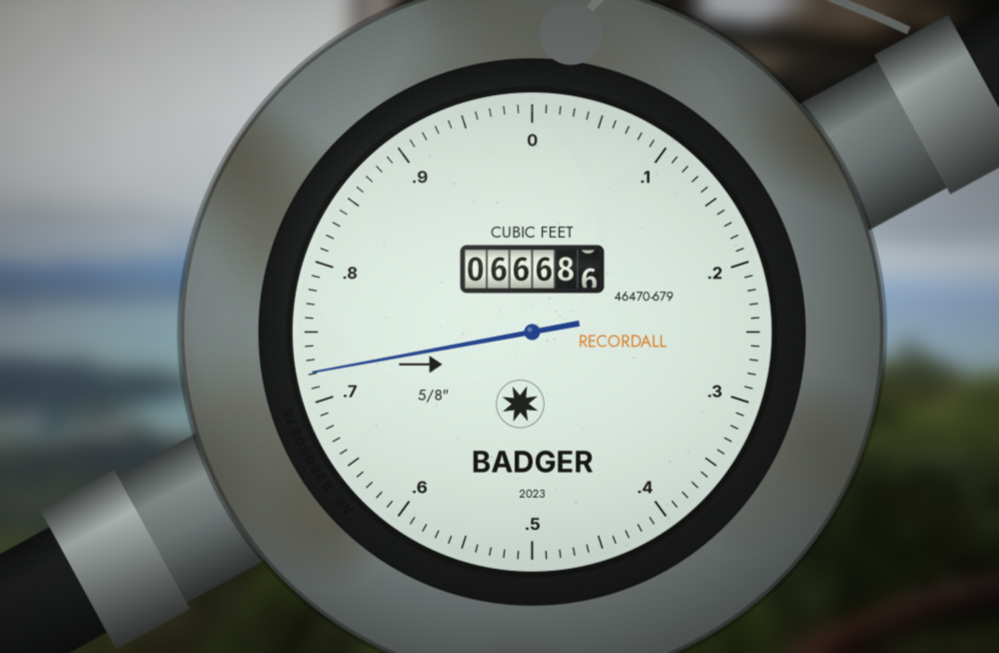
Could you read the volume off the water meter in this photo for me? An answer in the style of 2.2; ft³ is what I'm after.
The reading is 66685.72; ft³
